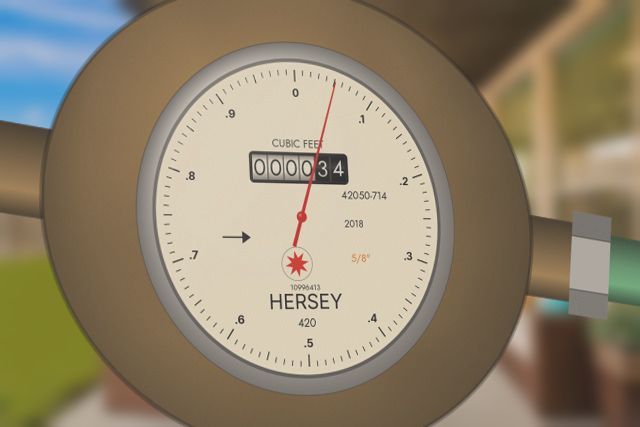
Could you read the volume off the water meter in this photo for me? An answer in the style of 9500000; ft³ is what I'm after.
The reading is 34.05; ft³
